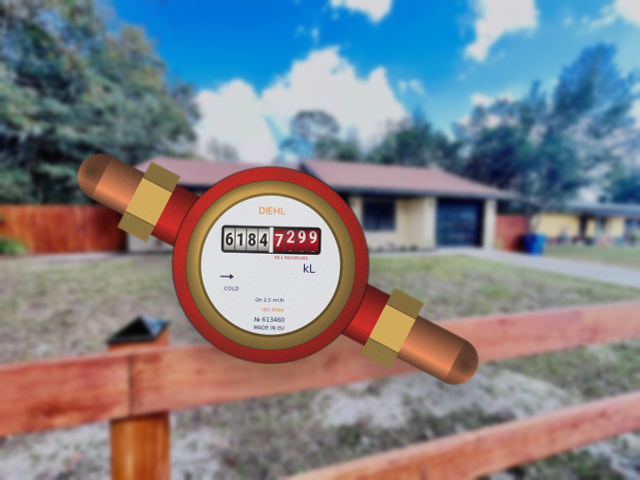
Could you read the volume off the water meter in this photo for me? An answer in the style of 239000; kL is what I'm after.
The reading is 6184.7299; kL
